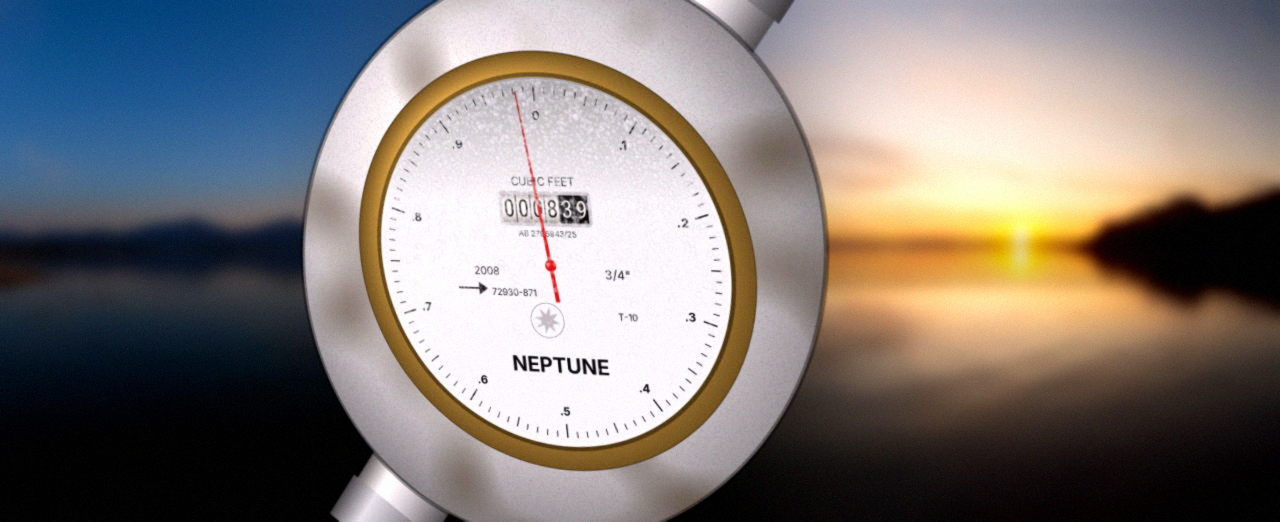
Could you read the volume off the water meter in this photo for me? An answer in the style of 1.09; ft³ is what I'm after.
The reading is 838.98; ft³
